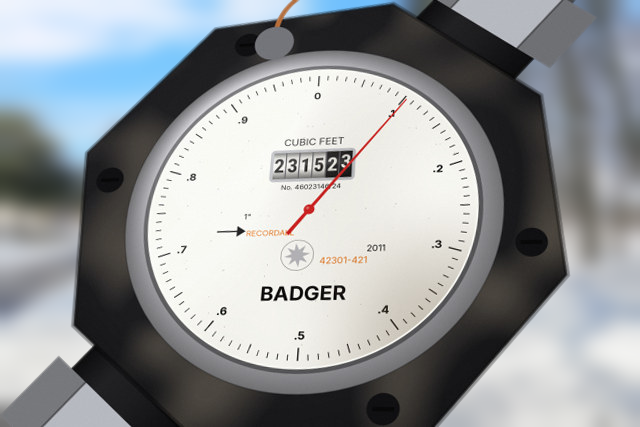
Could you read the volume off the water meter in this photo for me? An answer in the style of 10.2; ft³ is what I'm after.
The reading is 231523.10; ft³
